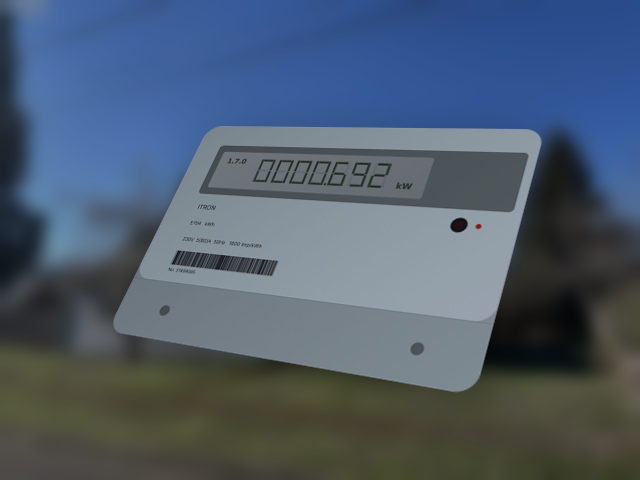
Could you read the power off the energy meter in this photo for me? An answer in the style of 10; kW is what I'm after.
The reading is 0.692; kW
